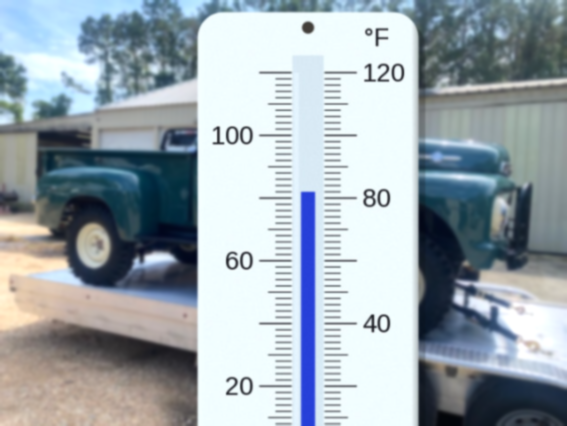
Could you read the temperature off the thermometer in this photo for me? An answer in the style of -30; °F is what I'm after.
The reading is 82; °F
